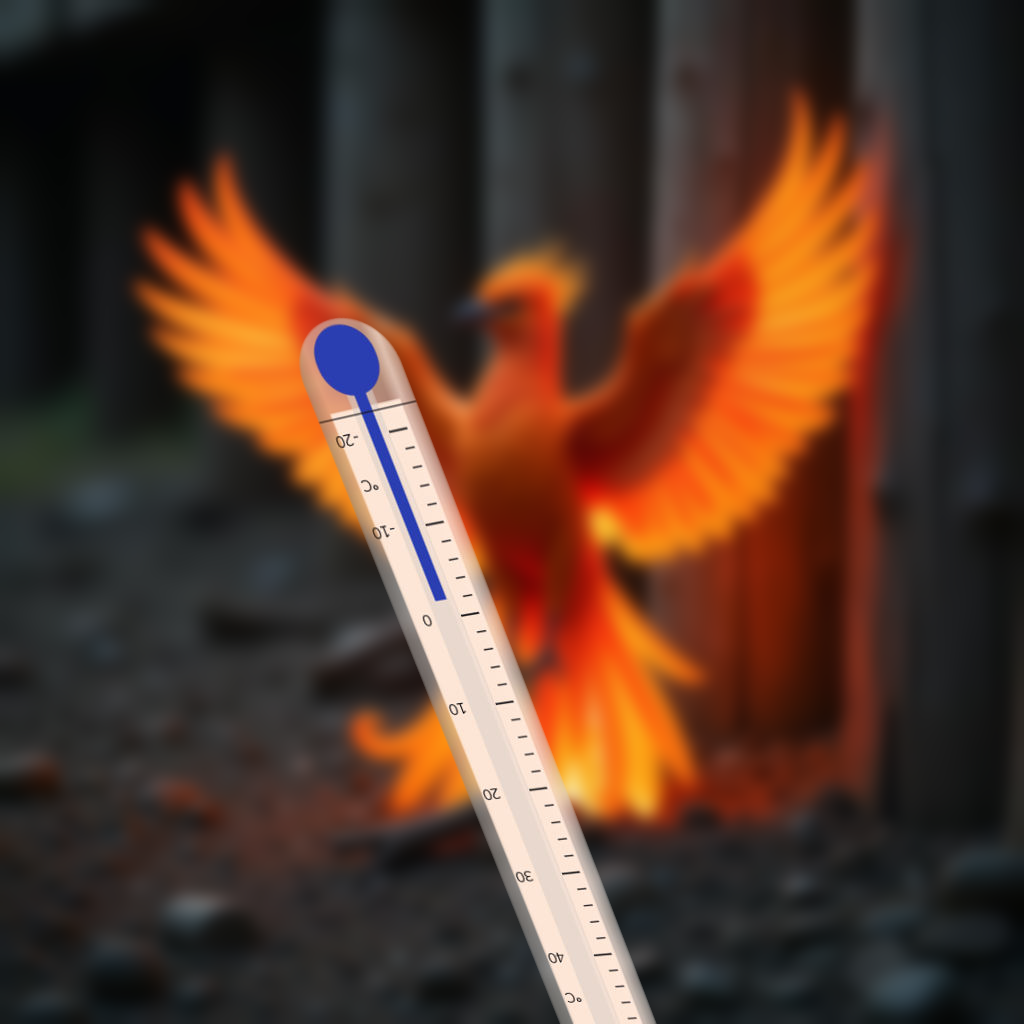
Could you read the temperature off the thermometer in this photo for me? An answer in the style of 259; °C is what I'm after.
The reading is -2; °C
